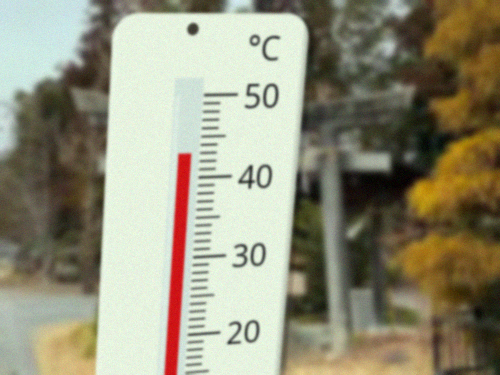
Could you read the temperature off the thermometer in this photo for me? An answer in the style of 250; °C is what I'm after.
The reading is 43; °C
